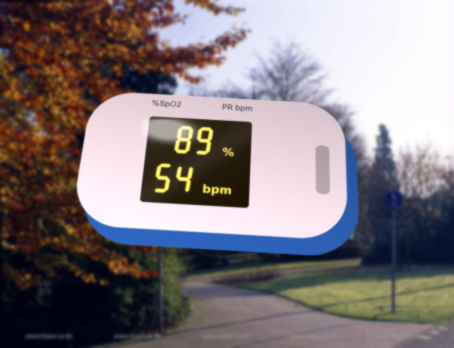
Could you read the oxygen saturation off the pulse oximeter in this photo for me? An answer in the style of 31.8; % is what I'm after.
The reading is 89; %
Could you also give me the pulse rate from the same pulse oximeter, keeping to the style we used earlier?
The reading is 54; bpm
